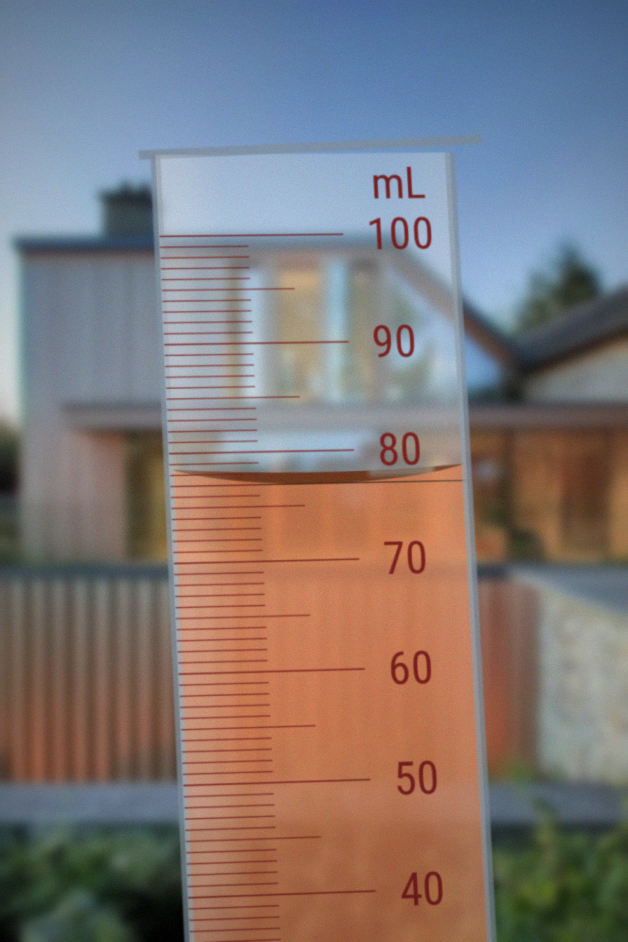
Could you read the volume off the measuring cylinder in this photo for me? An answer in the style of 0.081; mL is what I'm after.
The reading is 77; mL
